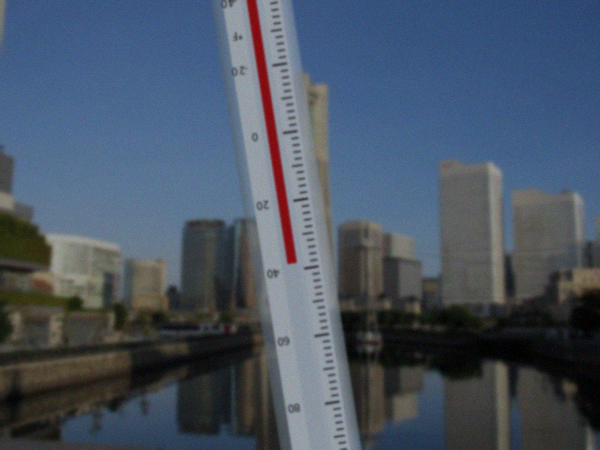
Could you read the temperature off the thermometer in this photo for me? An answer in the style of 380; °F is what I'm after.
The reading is 38; °F
